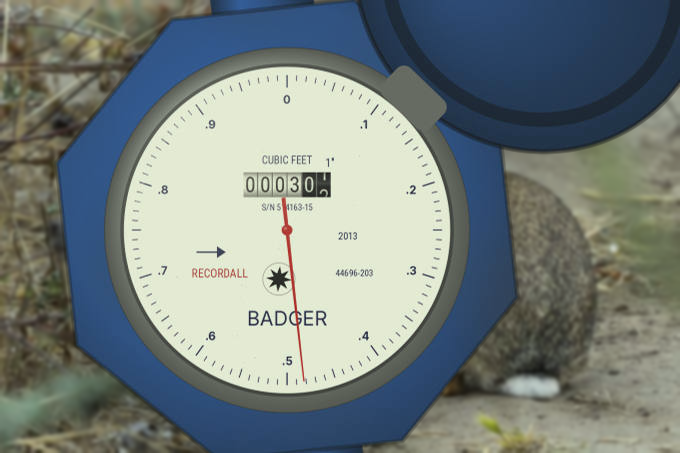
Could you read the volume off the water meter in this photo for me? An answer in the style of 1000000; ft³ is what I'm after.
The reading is 301.48; ft³
